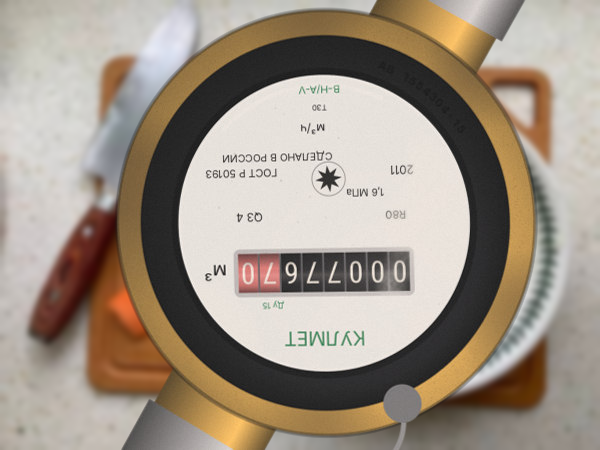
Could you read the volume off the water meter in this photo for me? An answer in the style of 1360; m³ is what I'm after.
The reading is 776.70; m³
